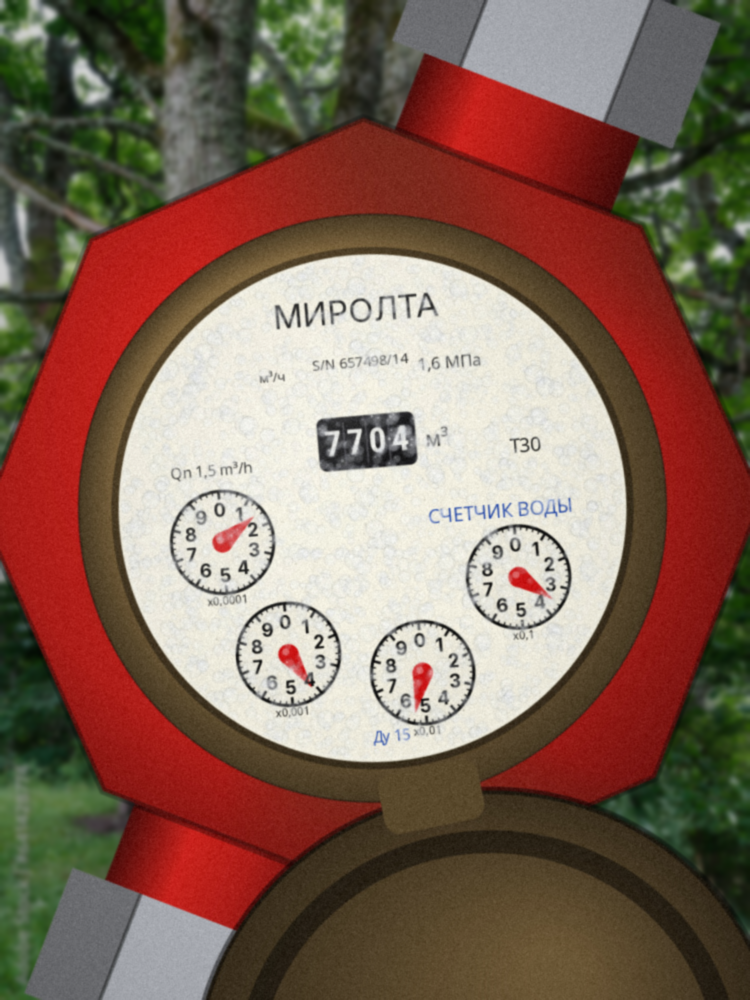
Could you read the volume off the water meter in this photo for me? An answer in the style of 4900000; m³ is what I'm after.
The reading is 7704.3541; m³
